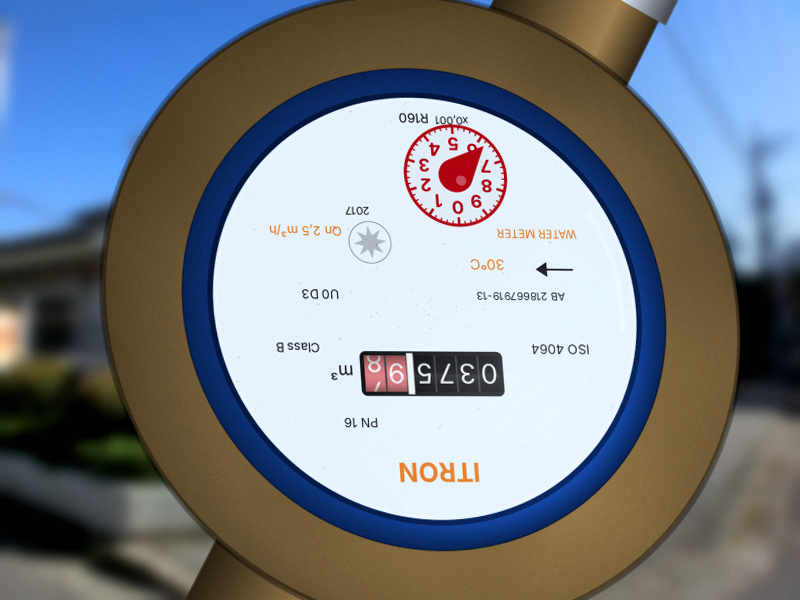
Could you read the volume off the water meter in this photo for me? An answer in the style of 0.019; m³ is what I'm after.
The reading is 375.976; m³
